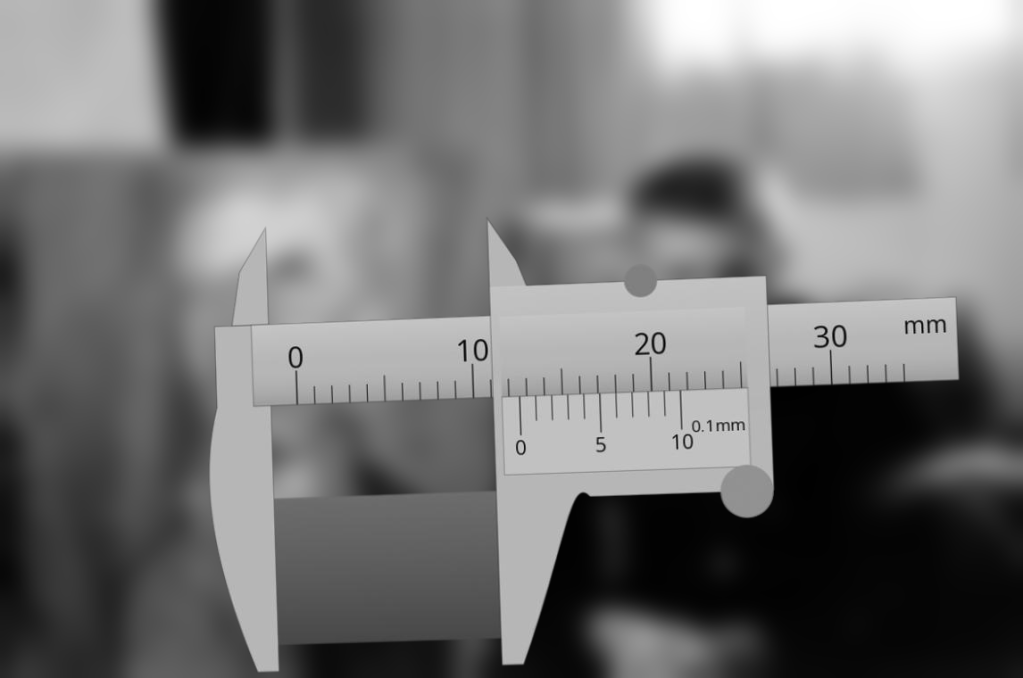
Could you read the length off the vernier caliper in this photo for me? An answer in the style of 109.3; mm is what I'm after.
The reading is 12.6; mm
